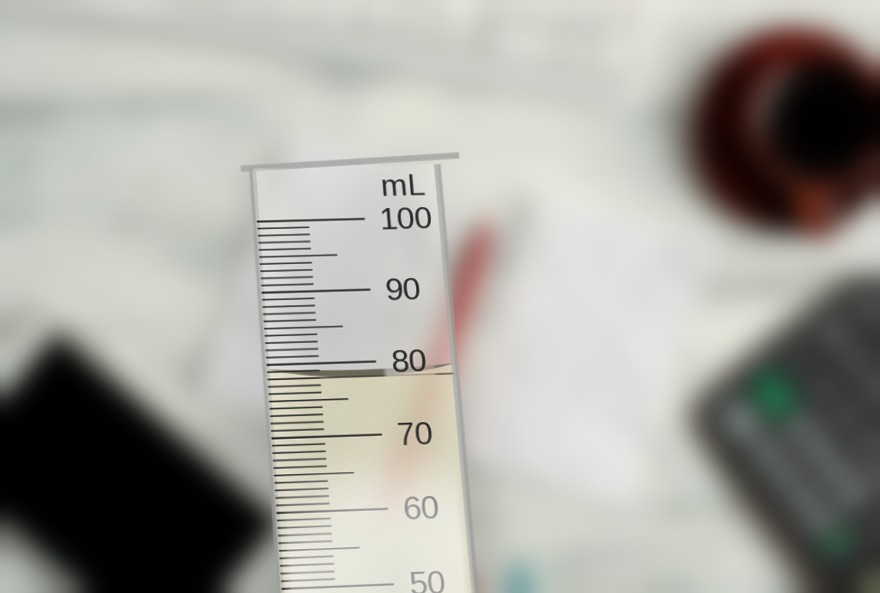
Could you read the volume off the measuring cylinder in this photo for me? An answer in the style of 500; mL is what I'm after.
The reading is 78; mL
